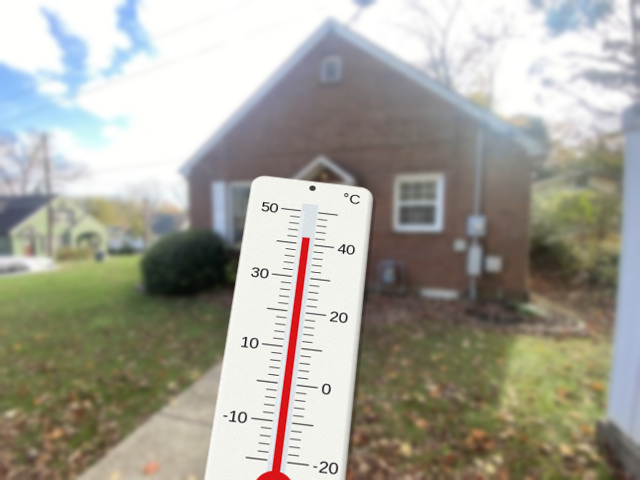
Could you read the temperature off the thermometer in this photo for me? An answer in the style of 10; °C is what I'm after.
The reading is 42; °C
